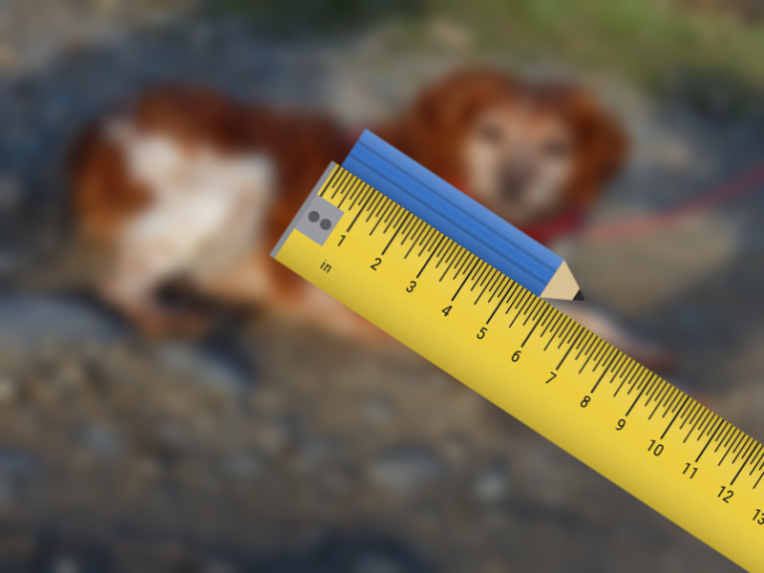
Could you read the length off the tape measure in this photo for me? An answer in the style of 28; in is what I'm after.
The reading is 6.625; in
